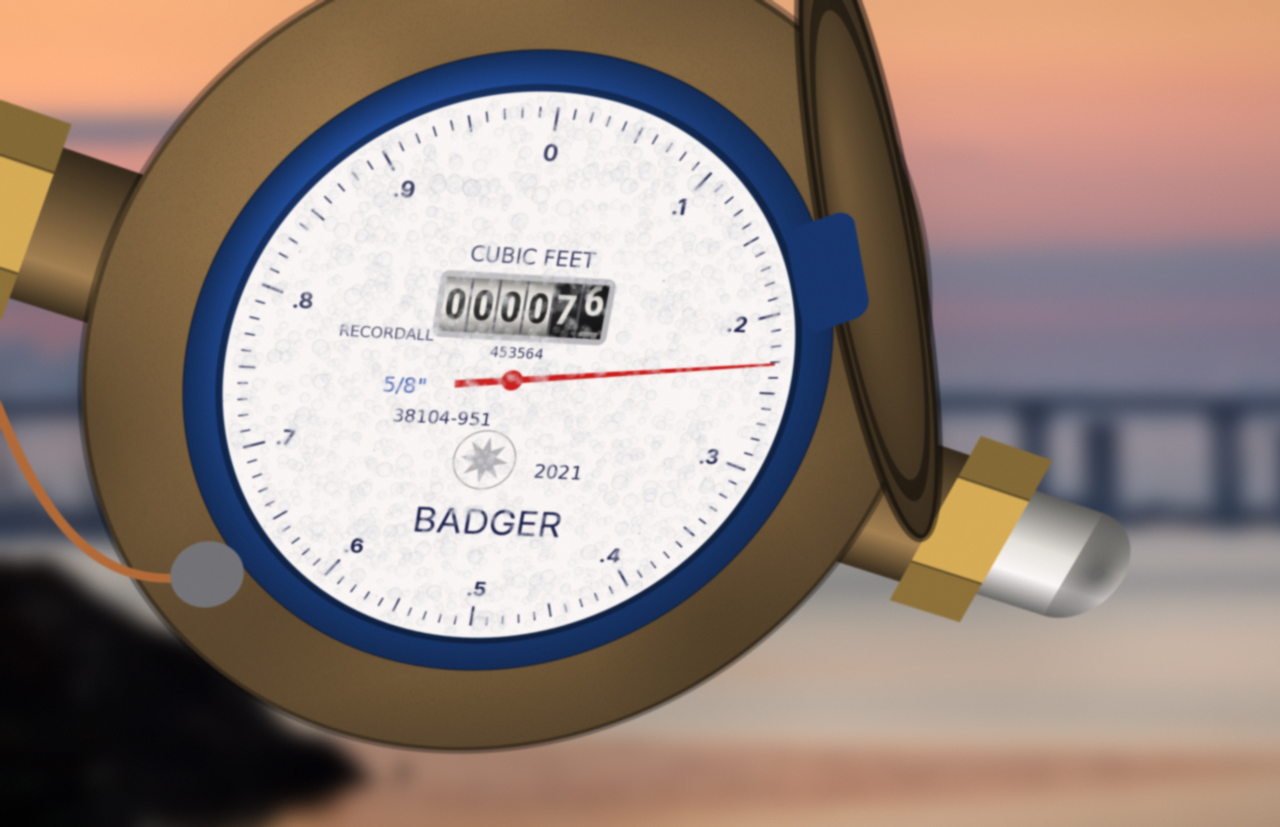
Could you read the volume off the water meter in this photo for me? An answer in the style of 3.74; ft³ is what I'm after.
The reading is 76.23; ft³
